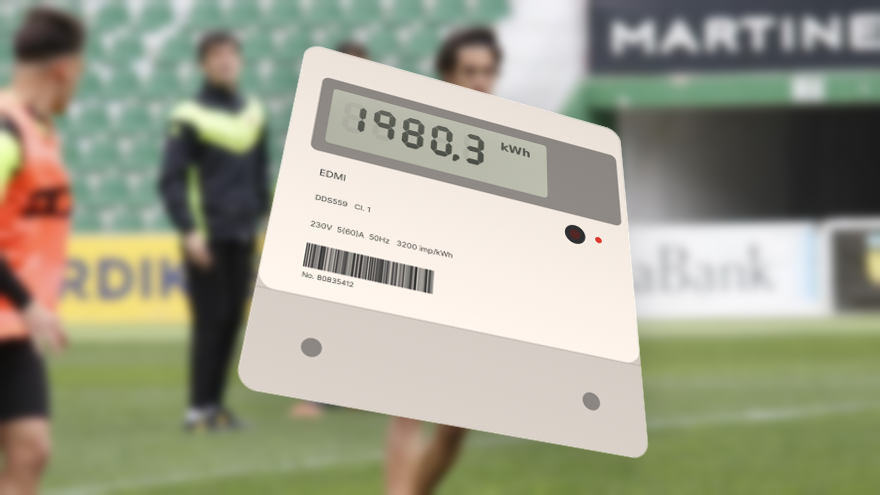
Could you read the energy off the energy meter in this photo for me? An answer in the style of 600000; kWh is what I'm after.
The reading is 1980.3; kWh
